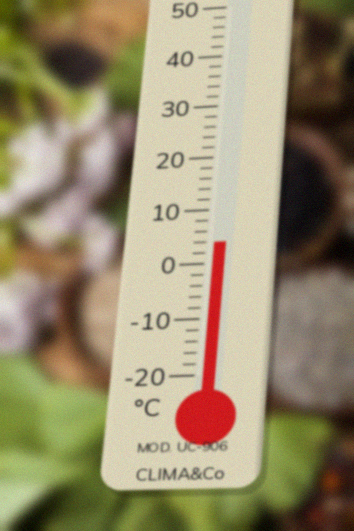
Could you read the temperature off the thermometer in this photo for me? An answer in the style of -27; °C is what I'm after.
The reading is 4; °C
